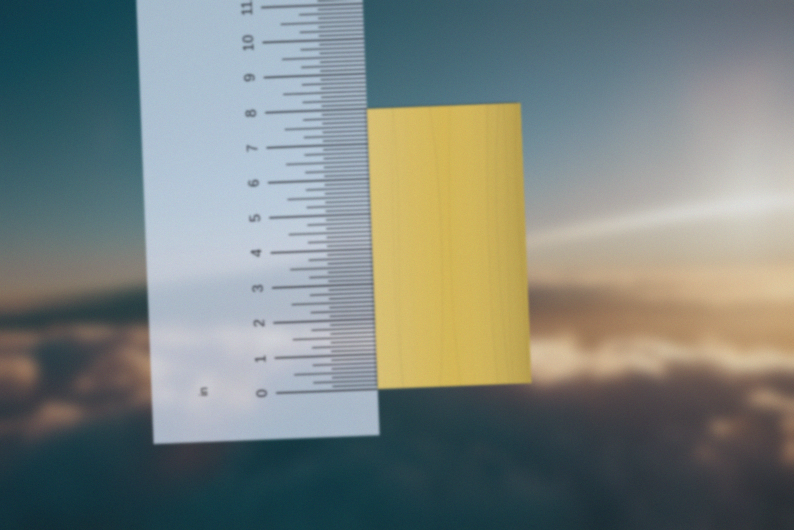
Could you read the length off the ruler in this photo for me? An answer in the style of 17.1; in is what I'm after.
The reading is 8; in
